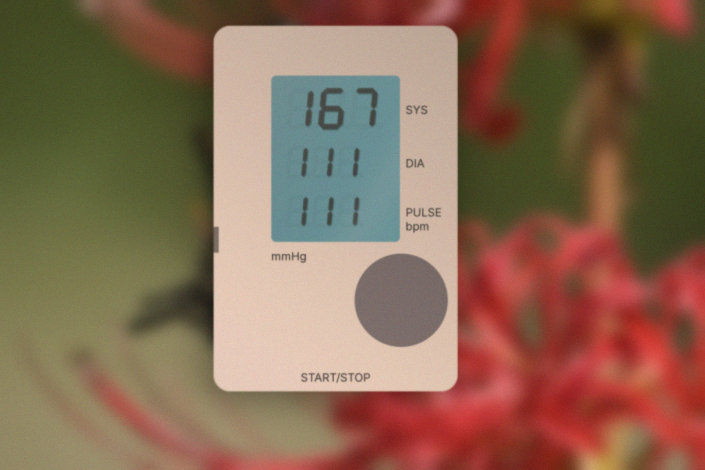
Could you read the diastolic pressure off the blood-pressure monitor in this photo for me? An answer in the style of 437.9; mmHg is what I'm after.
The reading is 111; mmHg
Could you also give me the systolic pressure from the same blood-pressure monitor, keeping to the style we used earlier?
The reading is 167; mmHg
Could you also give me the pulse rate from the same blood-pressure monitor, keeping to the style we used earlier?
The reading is 111; bpm
